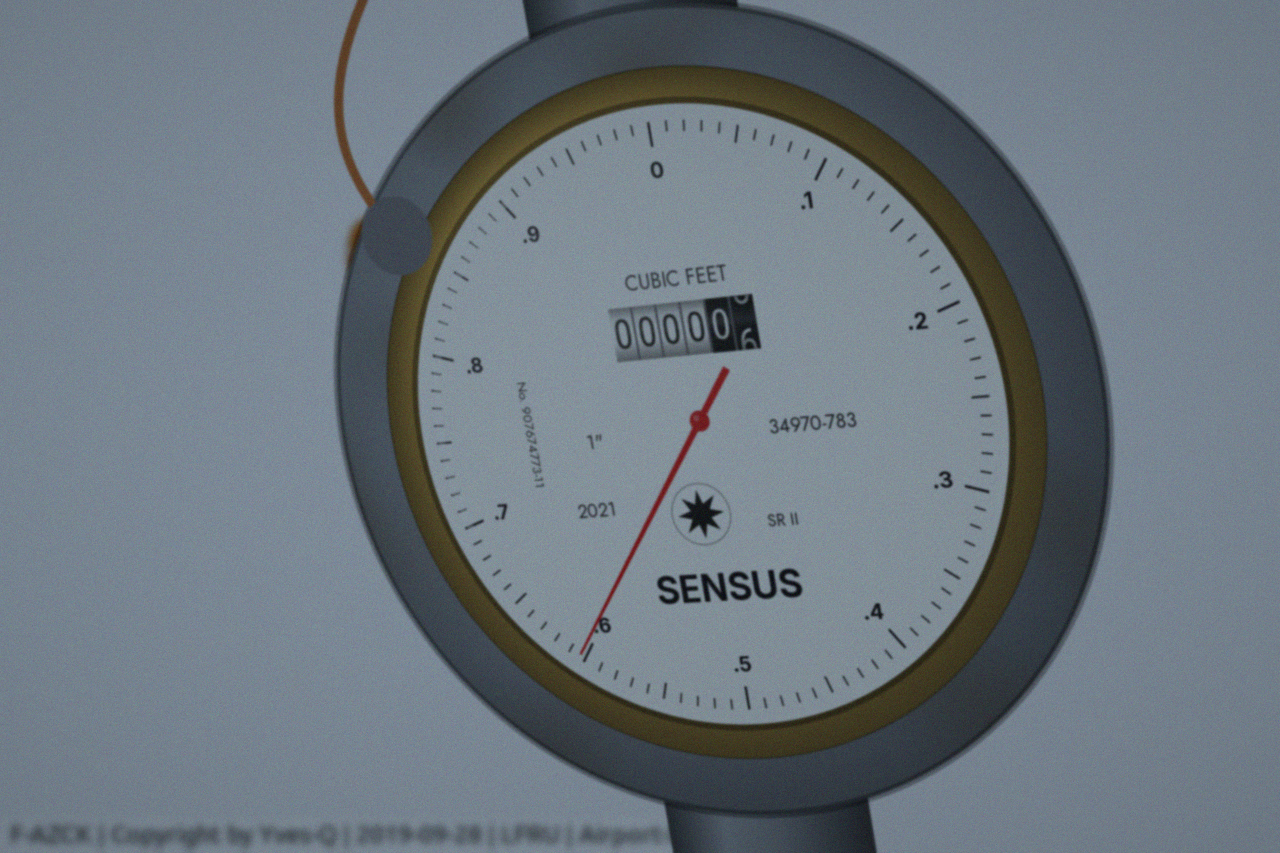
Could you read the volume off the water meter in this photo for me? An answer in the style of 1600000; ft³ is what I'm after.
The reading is 5.60; ft³
